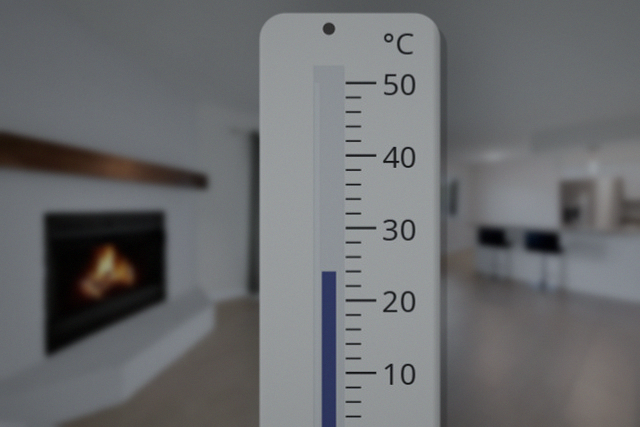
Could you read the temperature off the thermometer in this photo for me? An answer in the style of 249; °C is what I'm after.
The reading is 24; °C
